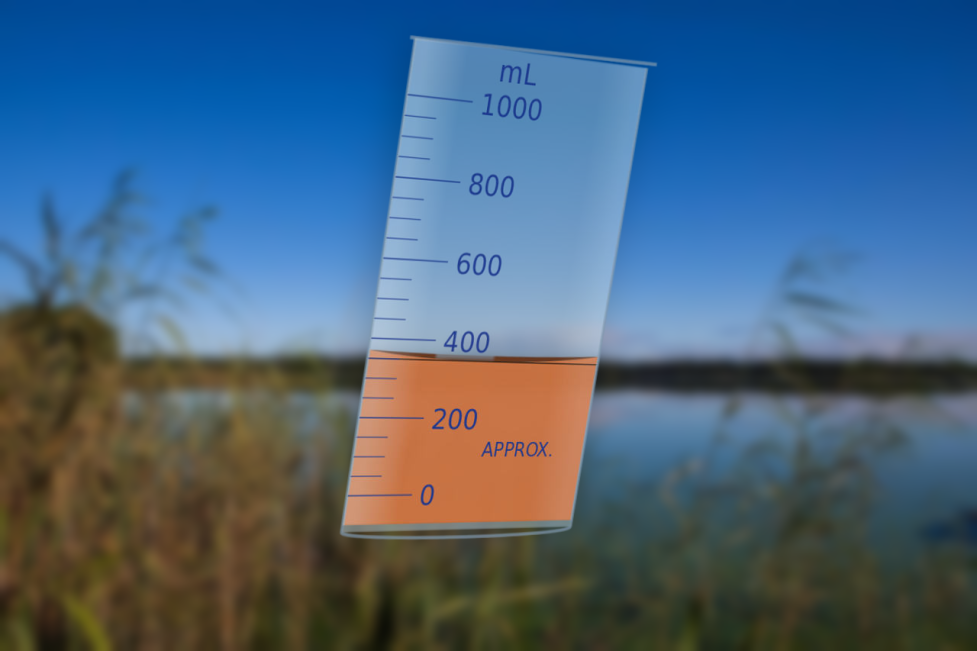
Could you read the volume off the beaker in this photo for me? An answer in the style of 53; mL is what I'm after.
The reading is 350; mL
